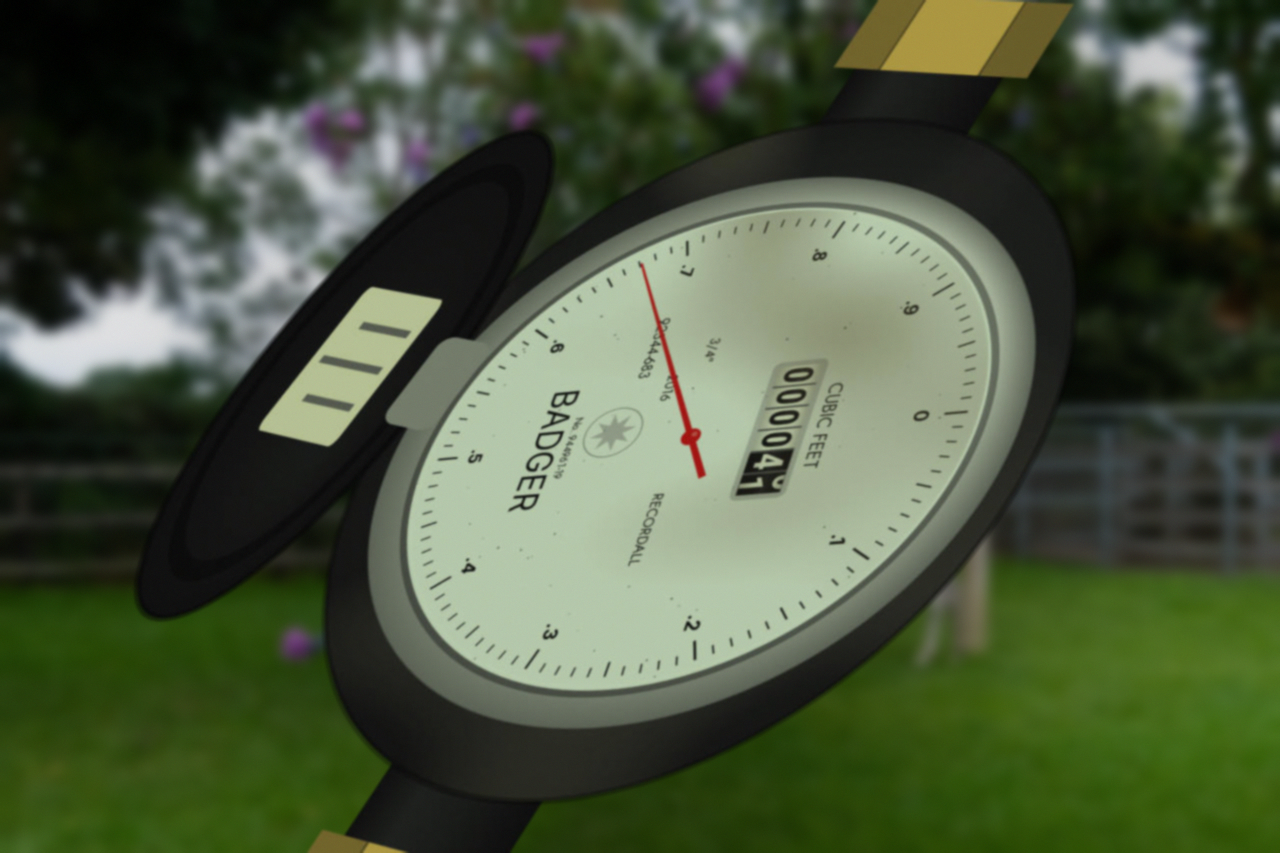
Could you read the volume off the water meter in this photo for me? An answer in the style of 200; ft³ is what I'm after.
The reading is 40.67; ft³
